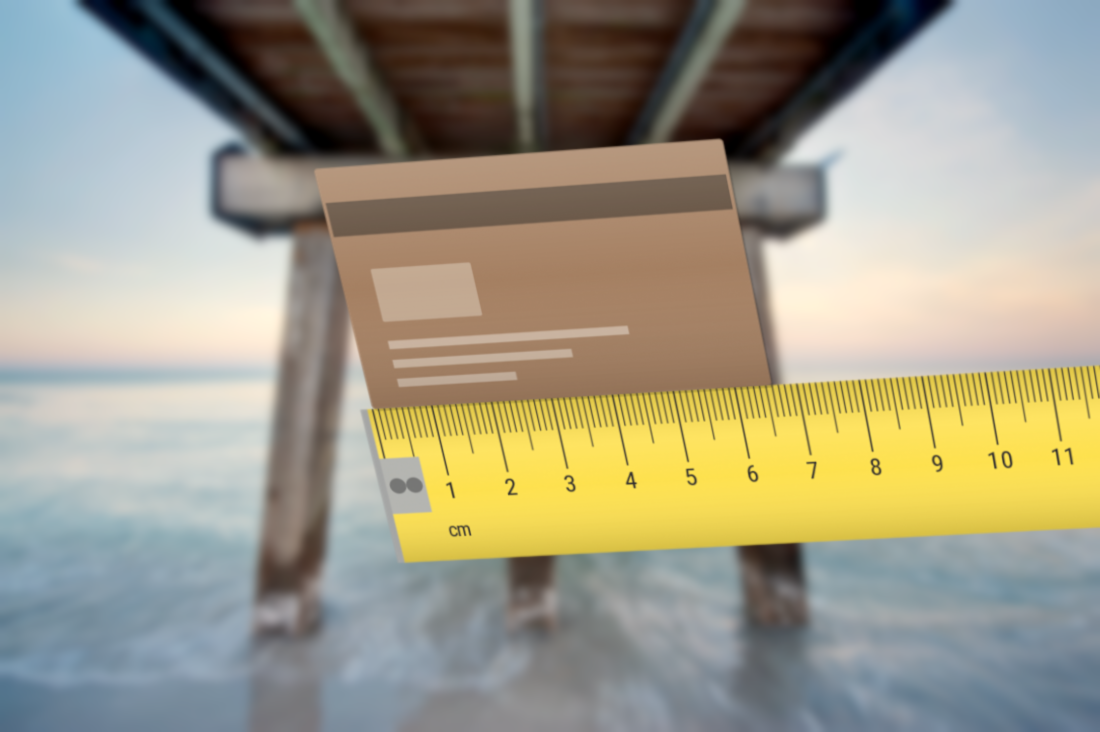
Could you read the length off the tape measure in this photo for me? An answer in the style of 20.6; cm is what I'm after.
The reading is 6.6; cm
